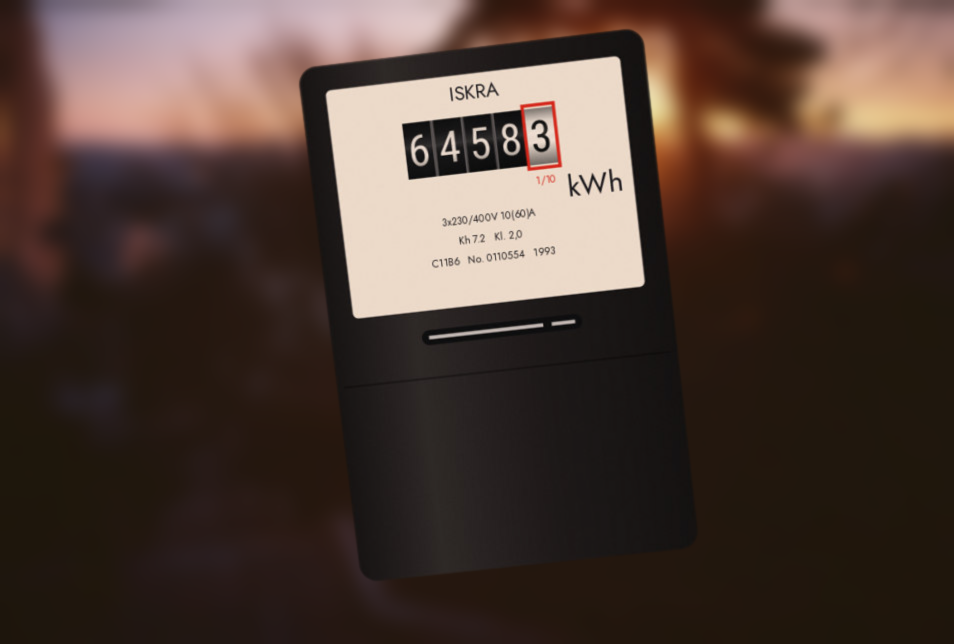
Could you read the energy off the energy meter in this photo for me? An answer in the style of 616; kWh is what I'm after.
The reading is 6458.3; kWh
